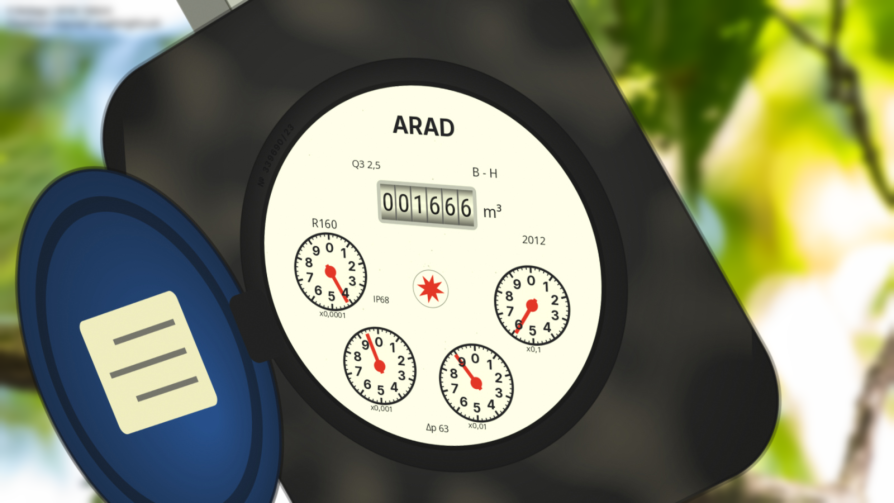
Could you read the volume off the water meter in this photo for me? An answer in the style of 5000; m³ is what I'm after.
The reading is 1666.5894; m³
